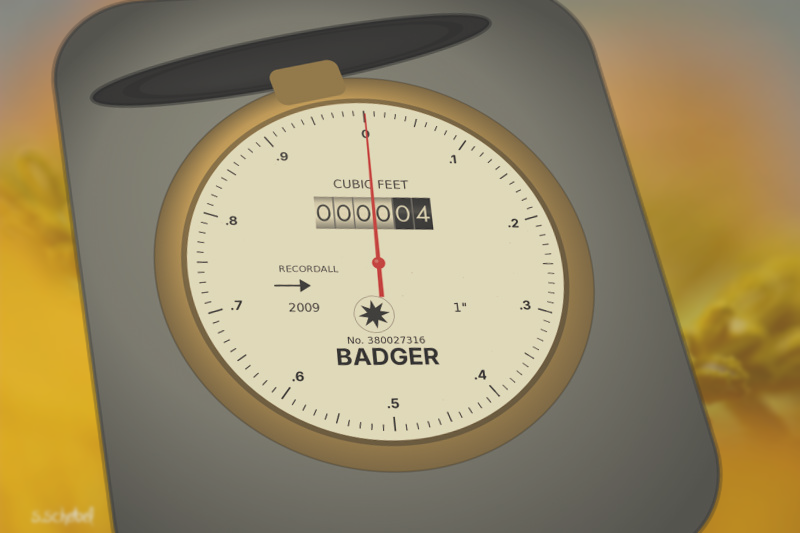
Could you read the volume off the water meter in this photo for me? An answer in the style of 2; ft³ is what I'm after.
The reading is 4.00; ft³
